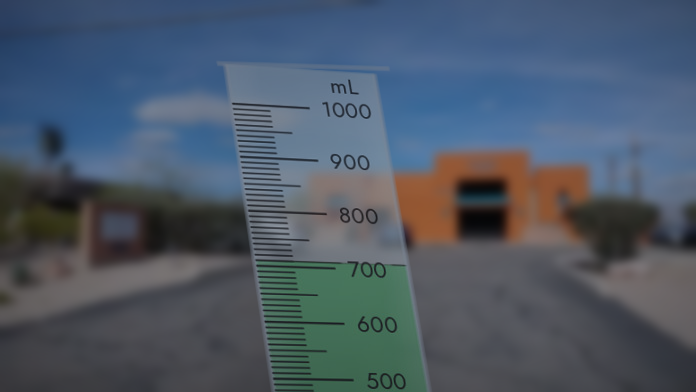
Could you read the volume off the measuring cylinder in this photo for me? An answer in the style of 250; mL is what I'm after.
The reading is 710; mL
